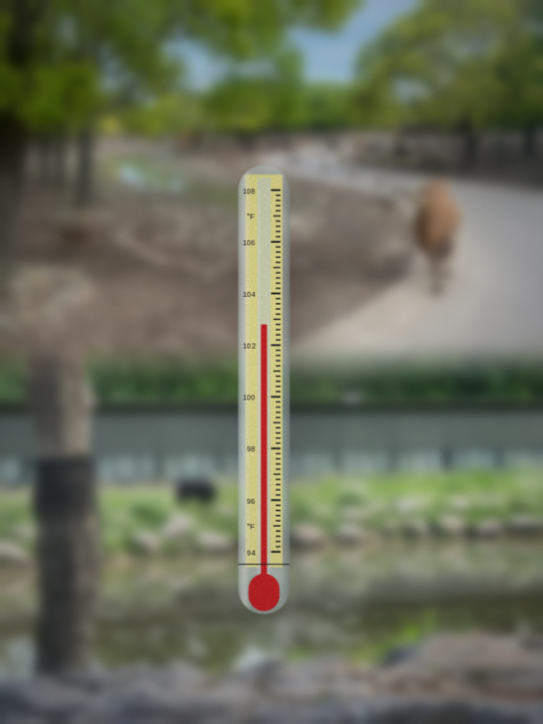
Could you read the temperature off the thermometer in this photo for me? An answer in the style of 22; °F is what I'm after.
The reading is 102.8; °F
